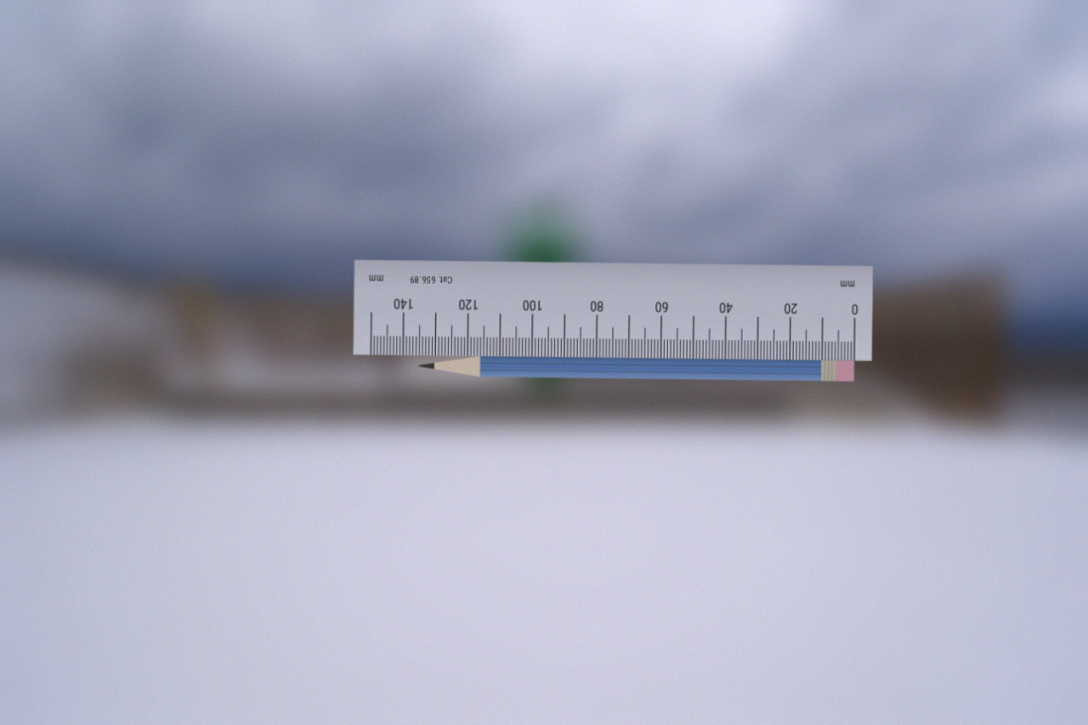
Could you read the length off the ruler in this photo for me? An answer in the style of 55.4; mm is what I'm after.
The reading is 135; mm
